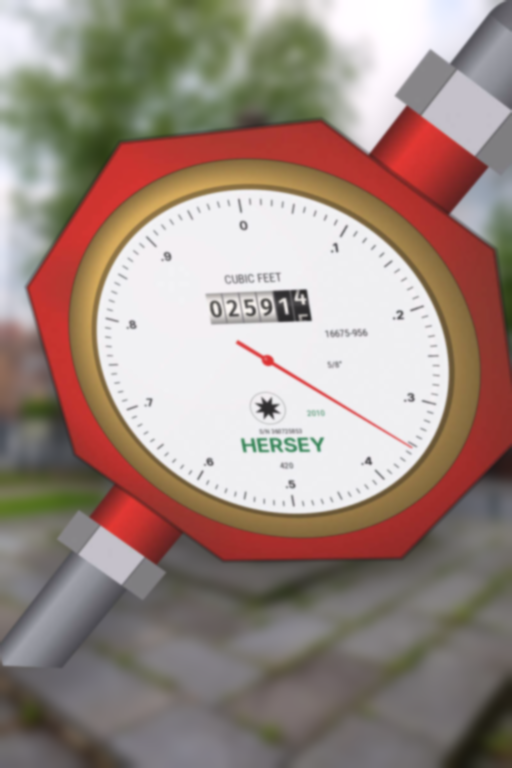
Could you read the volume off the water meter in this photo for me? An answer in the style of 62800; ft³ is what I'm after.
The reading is 25914.35; ft³
